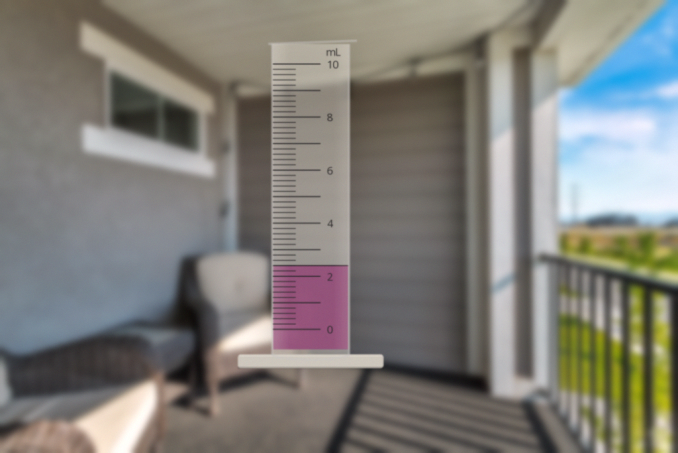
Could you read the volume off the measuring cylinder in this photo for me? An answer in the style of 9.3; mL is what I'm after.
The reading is 2.4; mL
